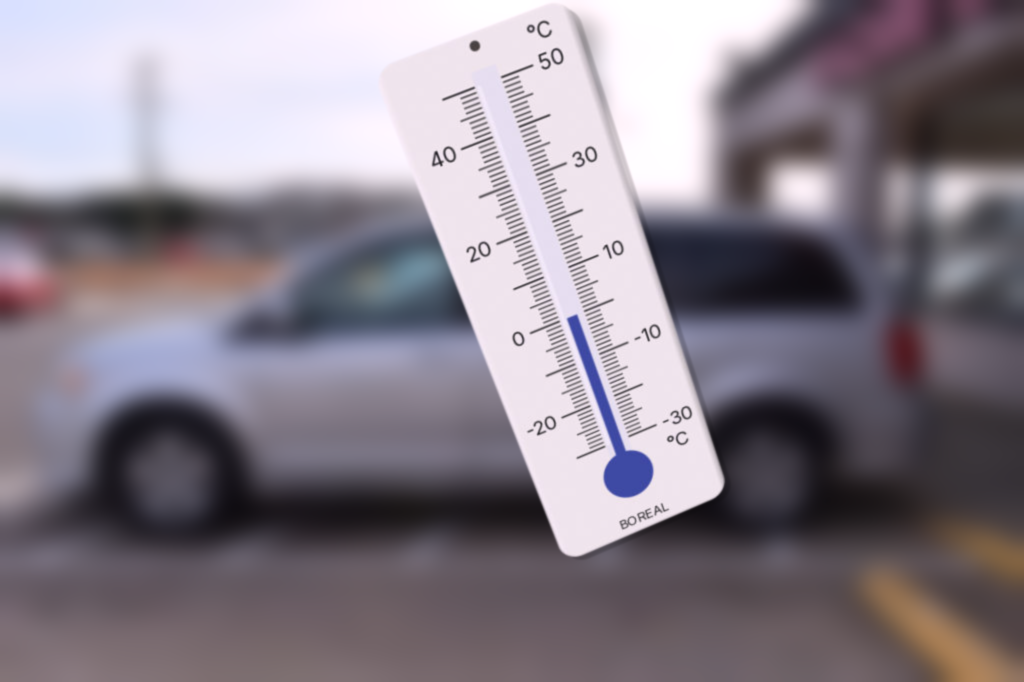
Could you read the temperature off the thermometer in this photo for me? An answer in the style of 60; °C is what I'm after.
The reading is 0; °C
